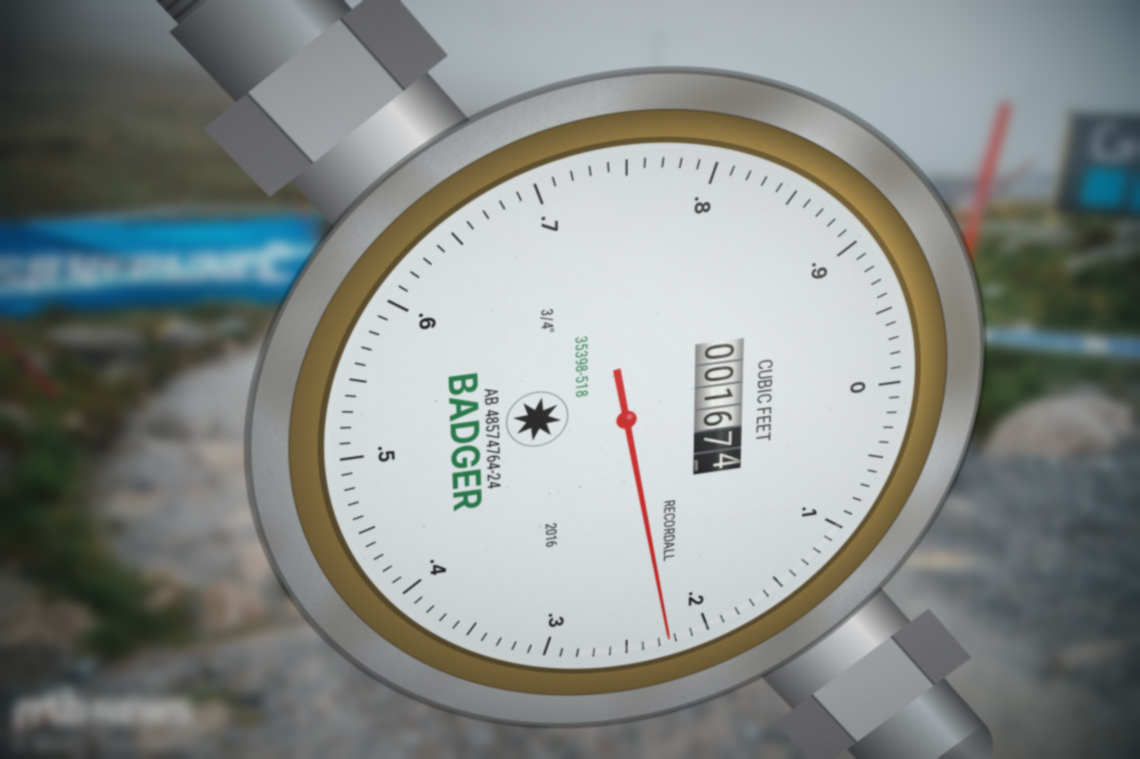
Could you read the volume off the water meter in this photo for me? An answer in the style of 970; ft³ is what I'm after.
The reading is 1674.22; ft³
